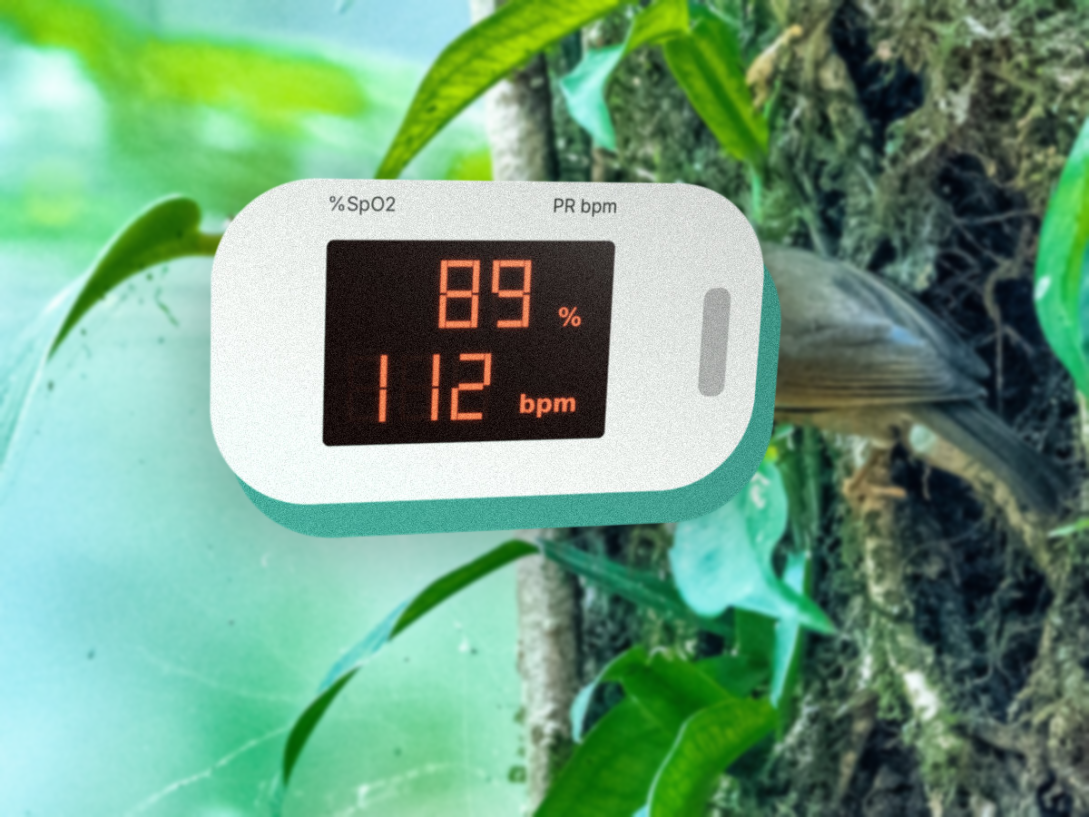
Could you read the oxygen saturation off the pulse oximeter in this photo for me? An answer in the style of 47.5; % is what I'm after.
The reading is 89; %
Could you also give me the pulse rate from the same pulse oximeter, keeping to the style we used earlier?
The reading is 112; bpm
